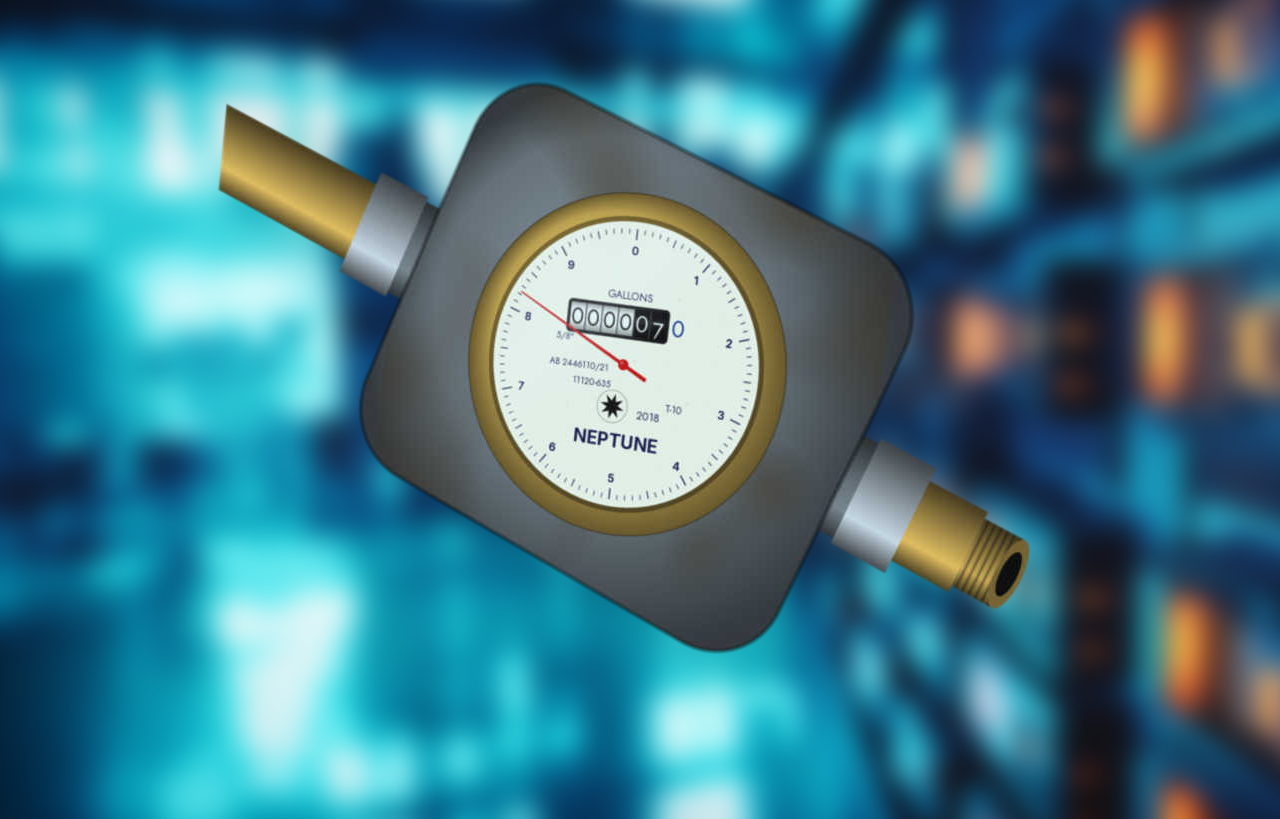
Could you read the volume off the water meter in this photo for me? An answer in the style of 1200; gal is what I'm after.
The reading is 68.2; gal
